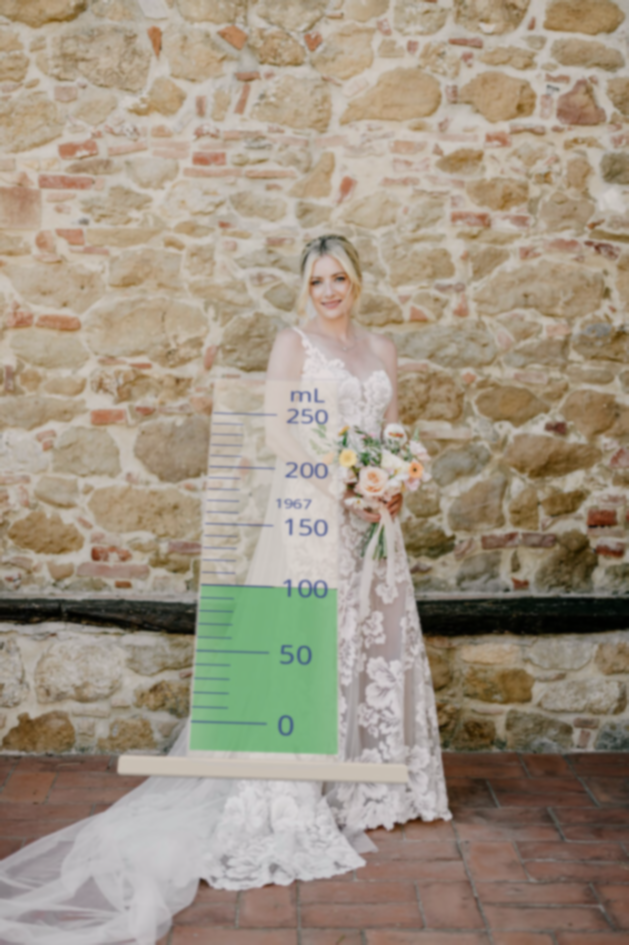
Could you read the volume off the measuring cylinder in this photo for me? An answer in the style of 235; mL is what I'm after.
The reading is 100; mL
